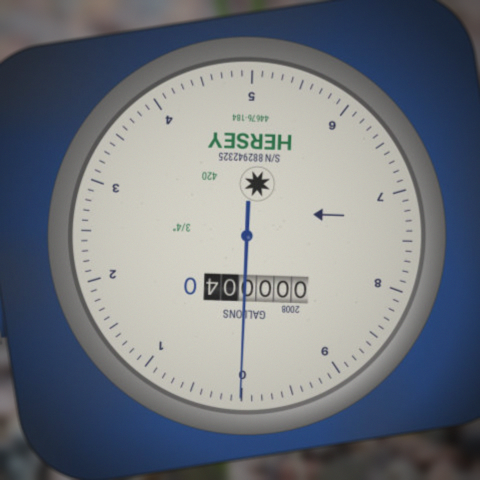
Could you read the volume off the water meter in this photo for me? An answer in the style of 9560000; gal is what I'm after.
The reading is 40.0; gal
